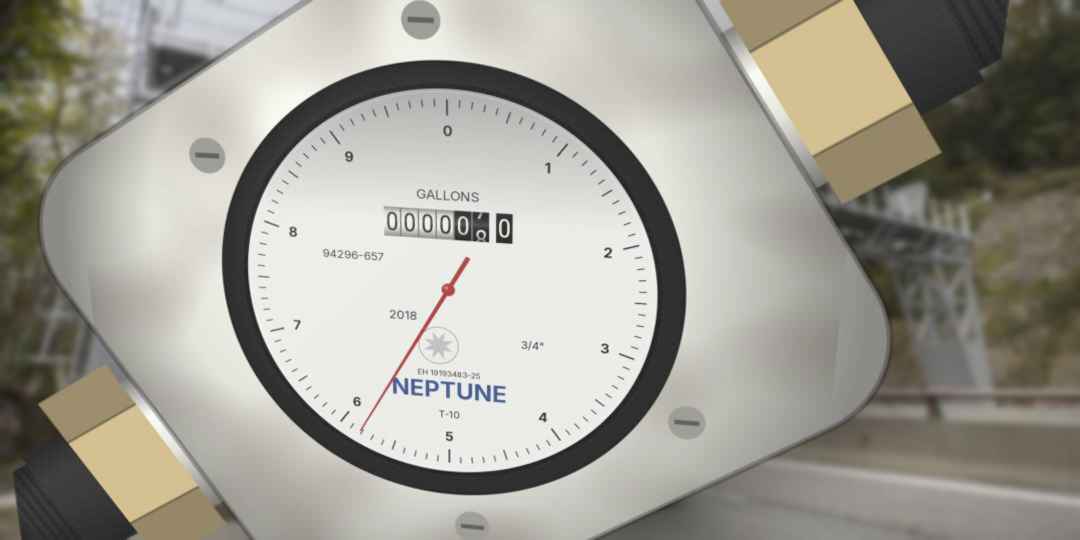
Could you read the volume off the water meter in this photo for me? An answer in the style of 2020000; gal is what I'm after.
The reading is 75.8; gal
